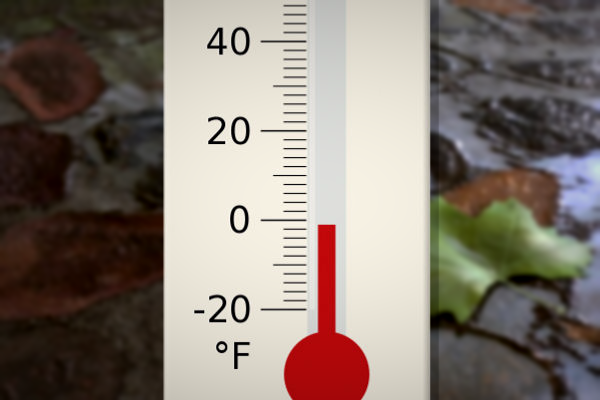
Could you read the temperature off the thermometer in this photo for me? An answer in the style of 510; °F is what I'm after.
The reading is -1; °F
